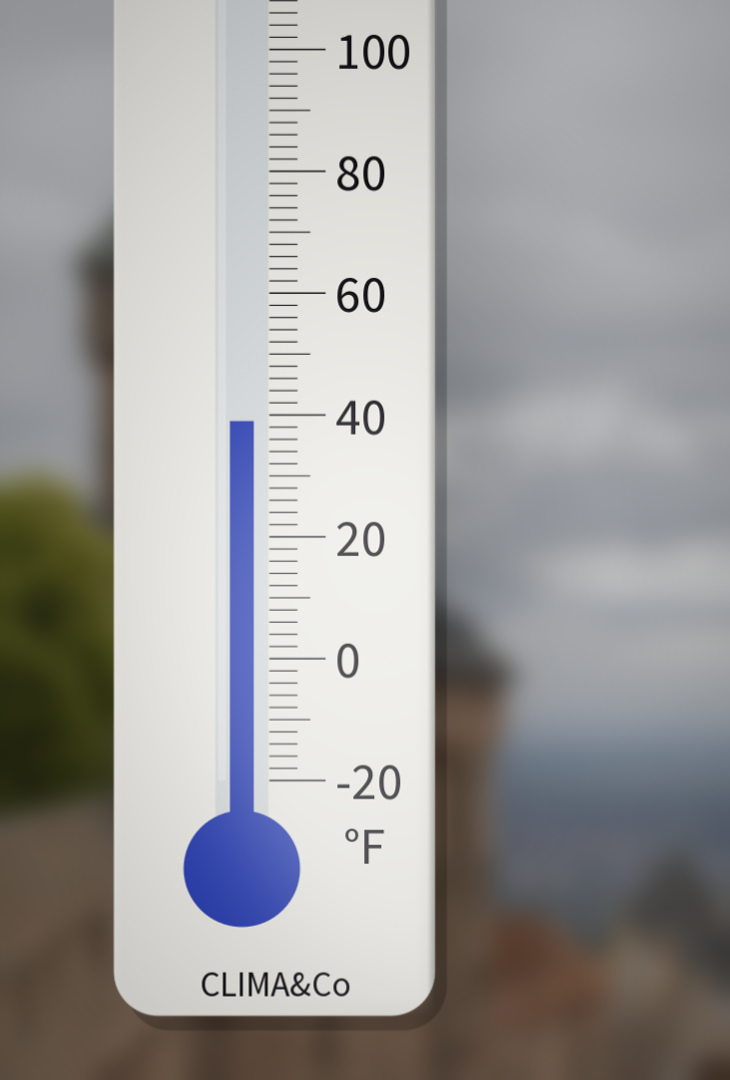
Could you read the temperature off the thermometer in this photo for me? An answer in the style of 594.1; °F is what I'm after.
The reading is 39; °F
